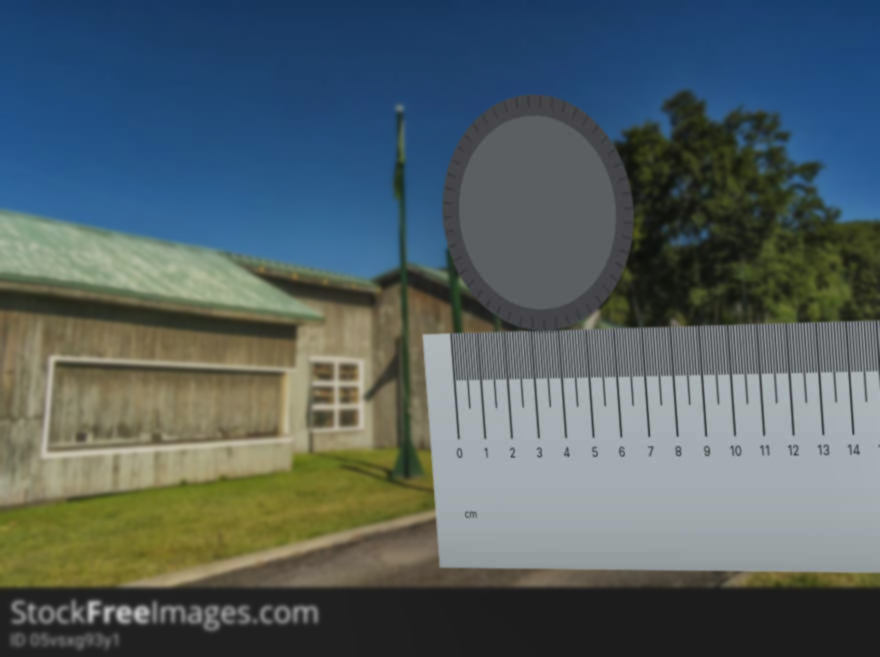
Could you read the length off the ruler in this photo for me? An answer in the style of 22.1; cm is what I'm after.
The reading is 7; cm
